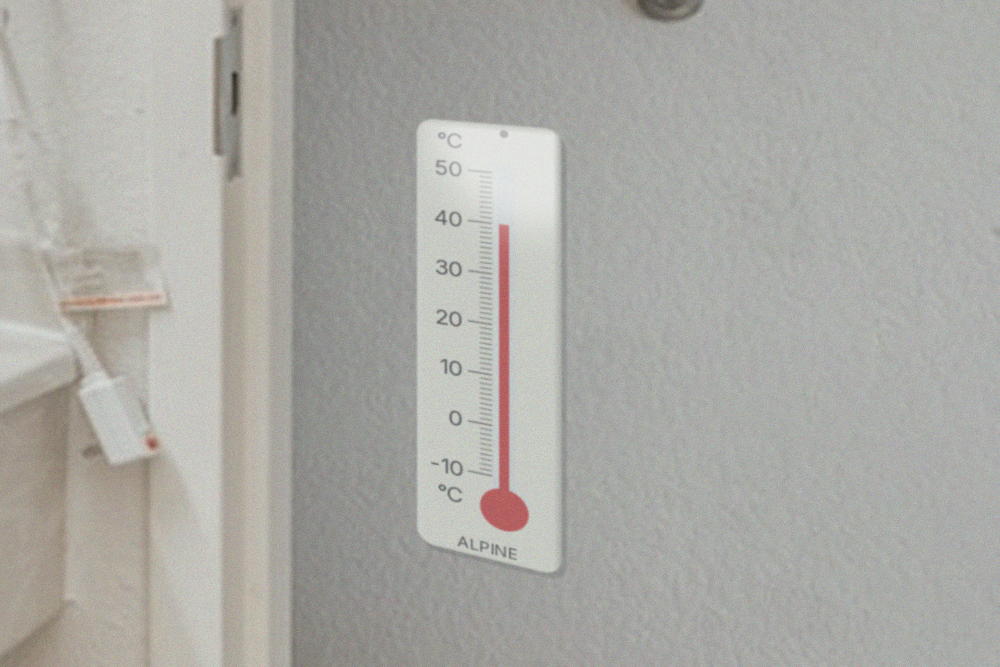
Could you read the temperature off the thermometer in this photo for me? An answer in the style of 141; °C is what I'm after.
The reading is 40; °C
